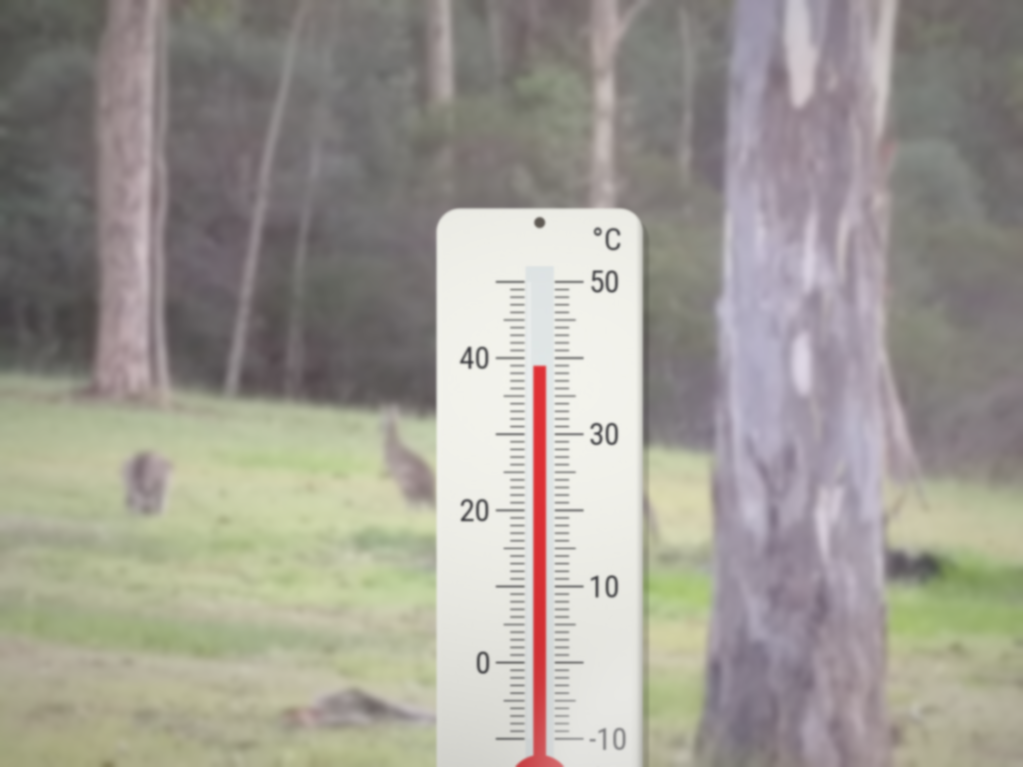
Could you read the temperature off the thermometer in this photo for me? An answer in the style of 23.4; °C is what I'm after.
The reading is 39; °C
